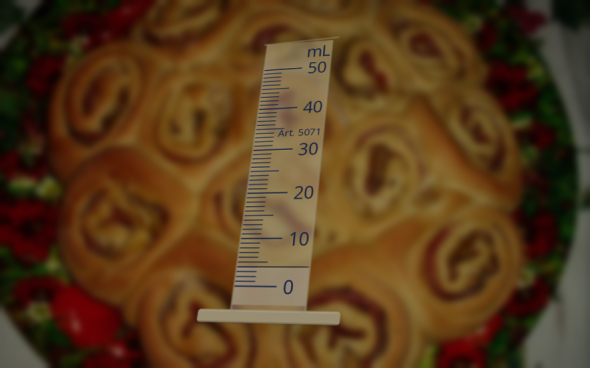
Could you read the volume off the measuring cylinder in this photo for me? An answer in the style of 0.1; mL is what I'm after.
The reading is 4; mL
